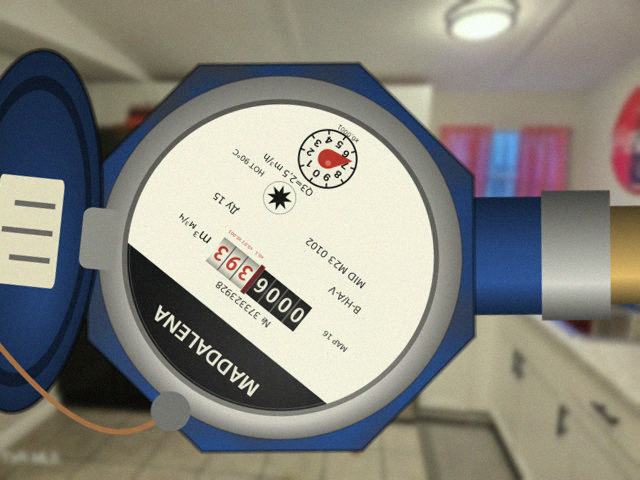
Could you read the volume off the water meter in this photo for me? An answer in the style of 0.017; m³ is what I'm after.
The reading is 6.3936; m³
